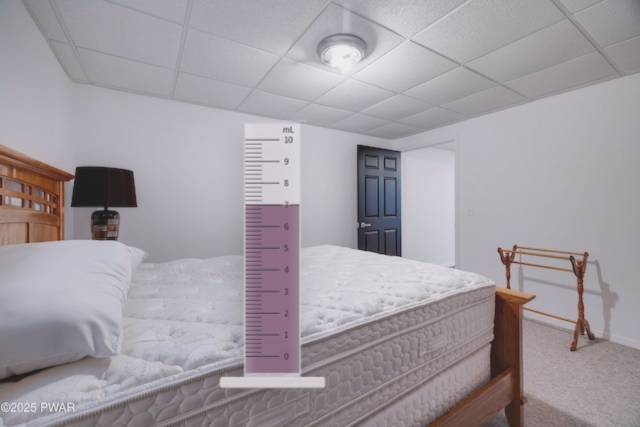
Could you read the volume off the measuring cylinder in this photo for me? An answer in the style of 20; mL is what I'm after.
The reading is 7; mL
